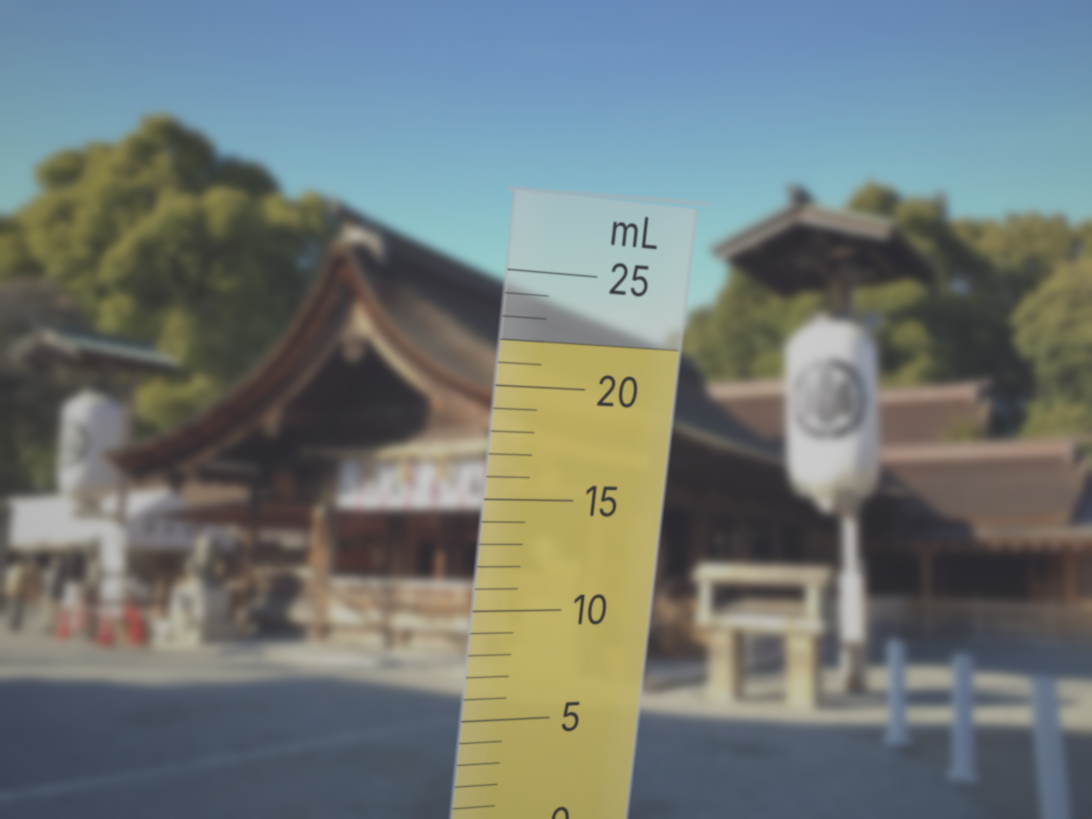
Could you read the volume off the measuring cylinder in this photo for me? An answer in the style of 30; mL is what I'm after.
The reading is 22; mL
